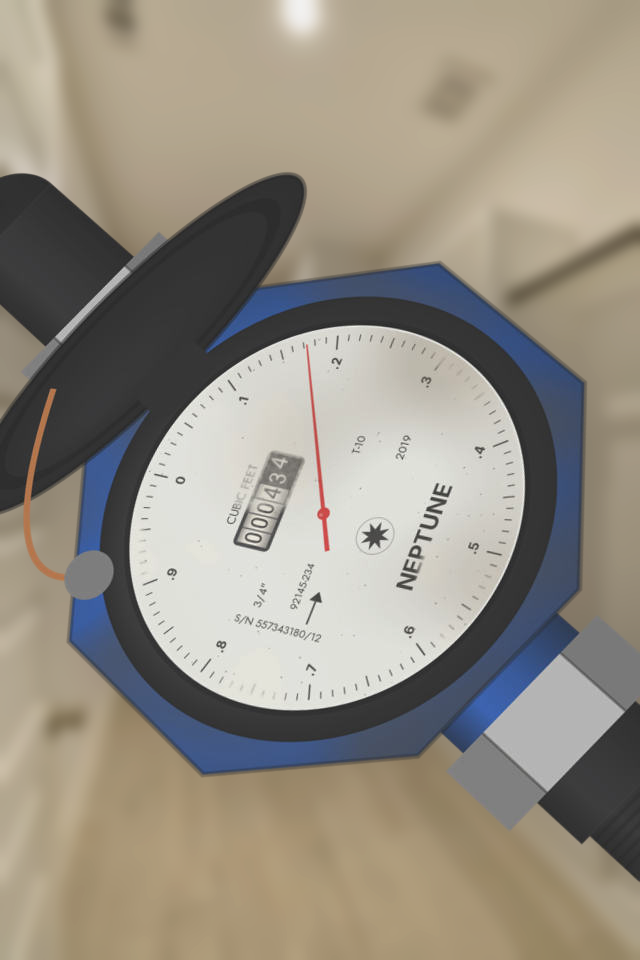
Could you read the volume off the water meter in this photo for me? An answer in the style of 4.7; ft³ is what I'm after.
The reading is 434.17; ft³
